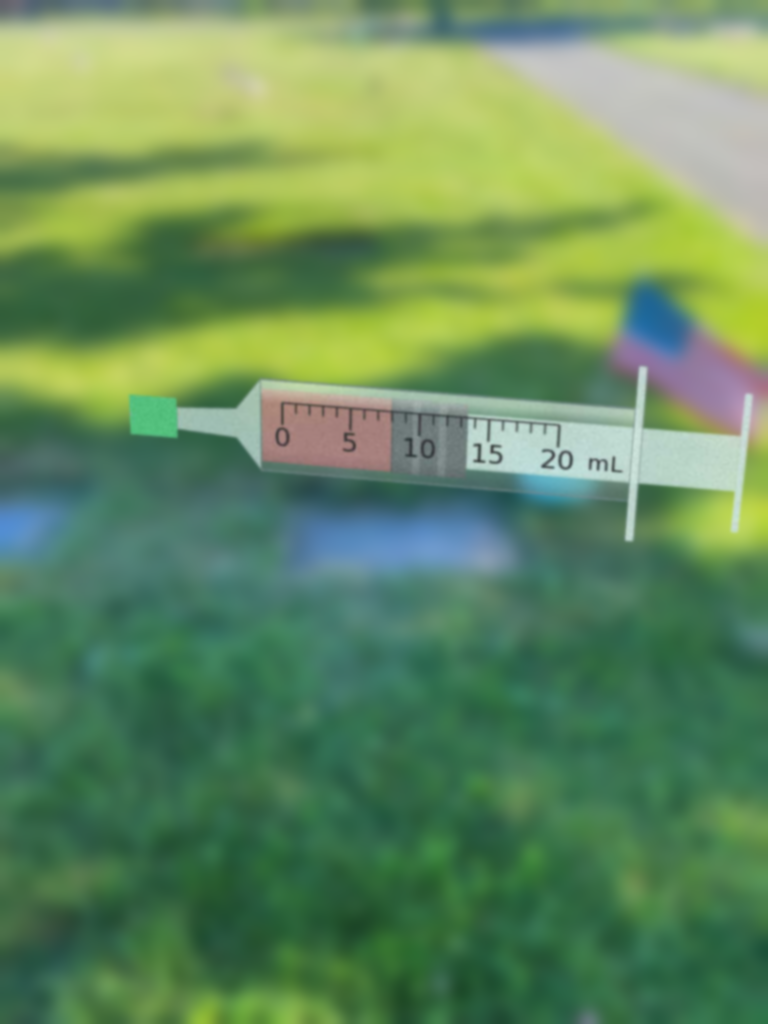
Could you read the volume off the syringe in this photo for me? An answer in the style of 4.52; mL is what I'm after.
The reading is 8; mL
